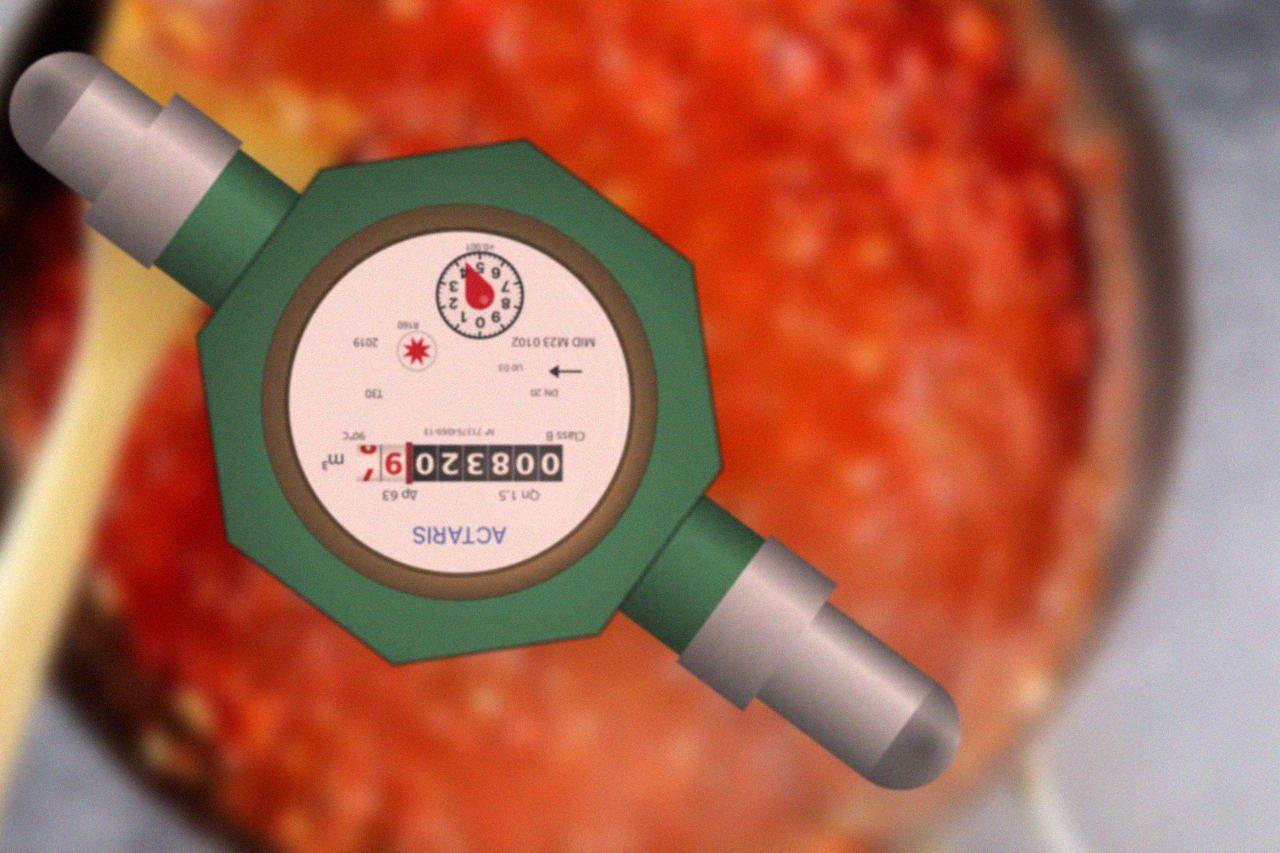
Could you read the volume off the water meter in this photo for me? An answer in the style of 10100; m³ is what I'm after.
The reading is 8320.974; m³
